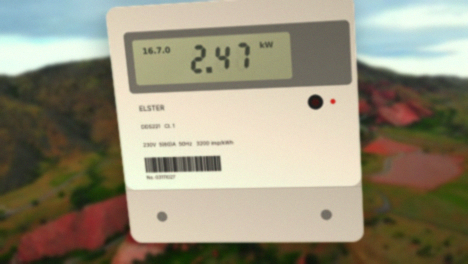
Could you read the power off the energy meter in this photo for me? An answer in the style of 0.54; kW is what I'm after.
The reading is 2.47; kW
